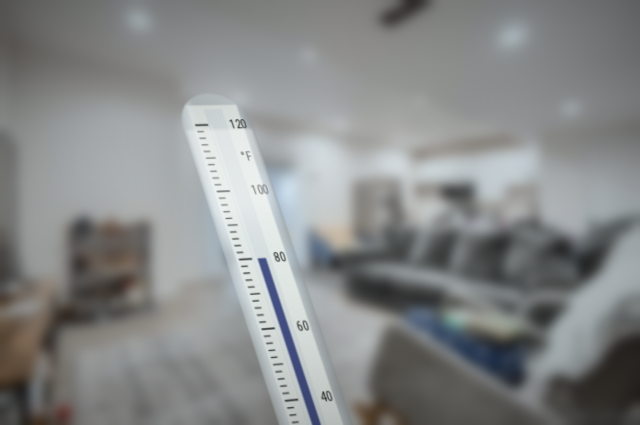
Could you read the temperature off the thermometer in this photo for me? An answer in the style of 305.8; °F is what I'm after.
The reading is 80; °F
